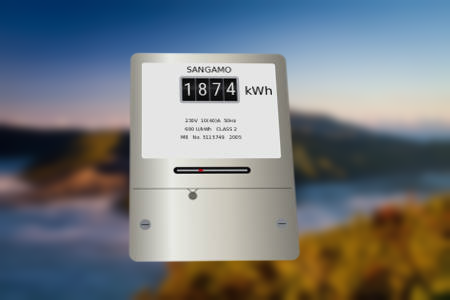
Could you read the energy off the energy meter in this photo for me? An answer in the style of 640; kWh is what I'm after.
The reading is 1874; kWh
